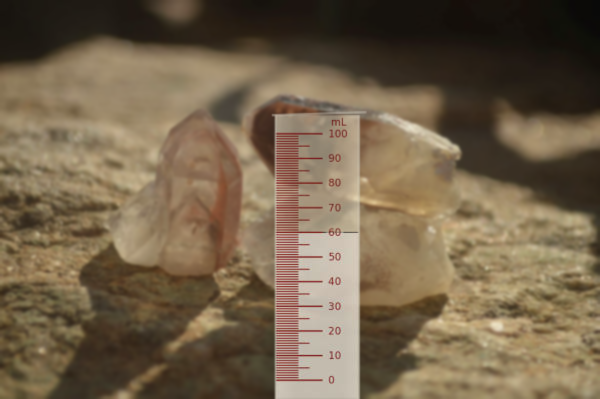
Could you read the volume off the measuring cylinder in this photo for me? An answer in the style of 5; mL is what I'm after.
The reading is 60; mL
